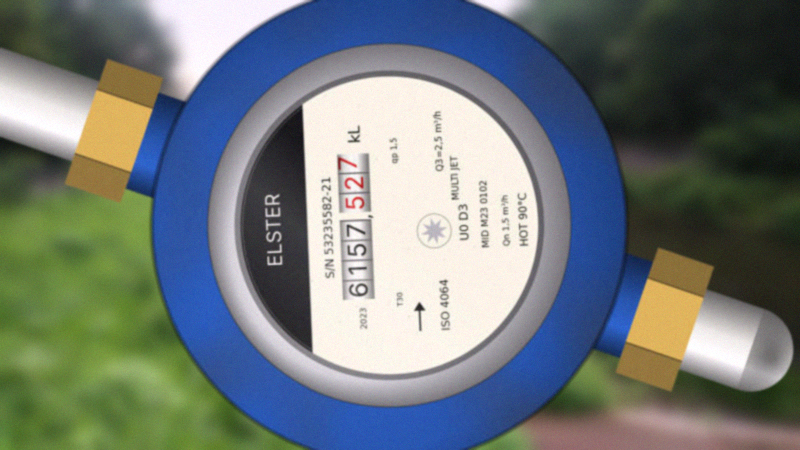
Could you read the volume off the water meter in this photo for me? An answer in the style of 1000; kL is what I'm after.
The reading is 6157.527; kL
